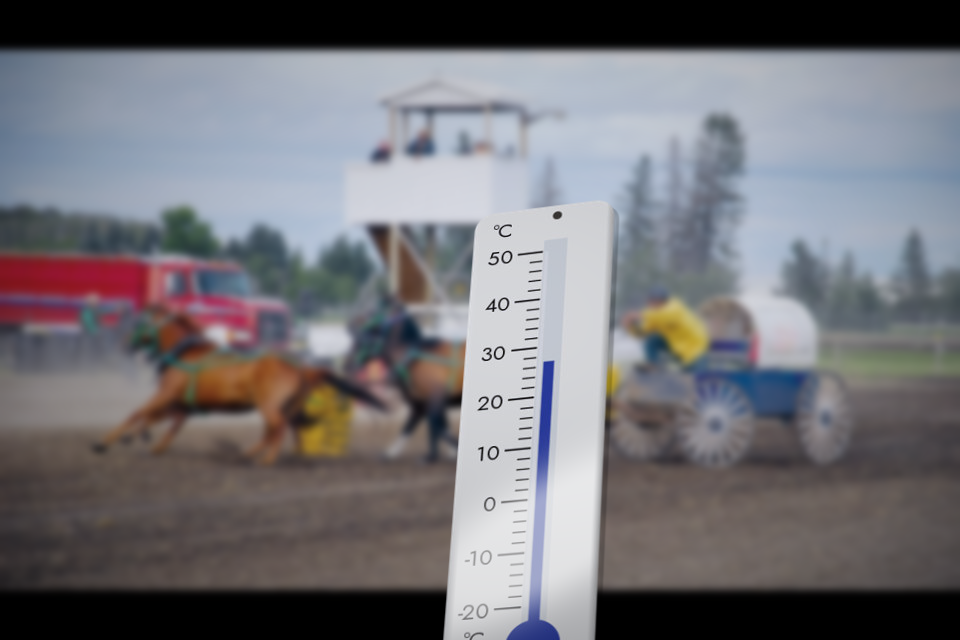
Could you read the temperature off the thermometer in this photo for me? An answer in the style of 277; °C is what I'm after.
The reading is 27; °C
